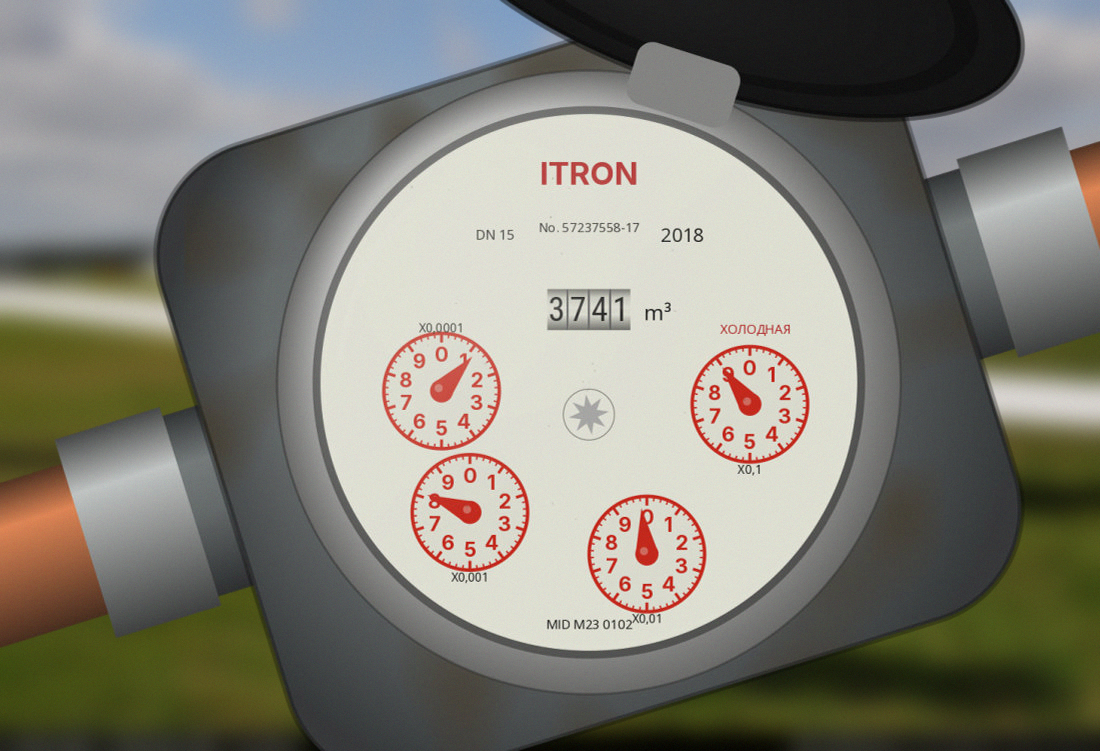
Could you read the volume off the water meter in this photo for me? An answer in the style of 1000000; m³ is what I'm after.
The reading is 3741.8981; m³
